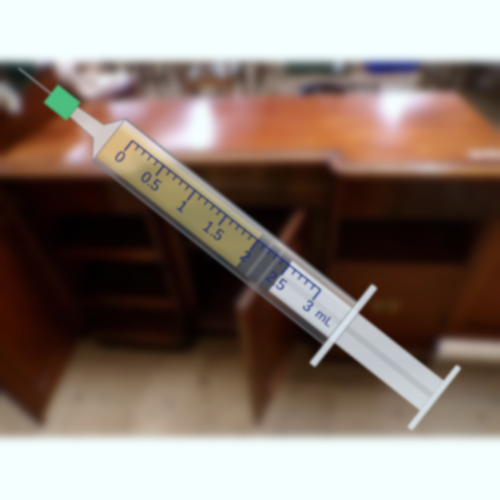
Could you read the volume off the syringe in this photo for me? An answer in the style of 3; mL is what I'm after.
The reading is 2; mL
